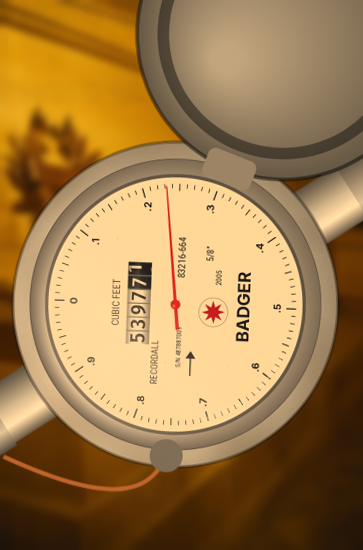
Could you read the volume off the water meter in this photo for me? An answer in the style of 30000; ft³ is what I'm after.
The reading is 539771.23; ft³
